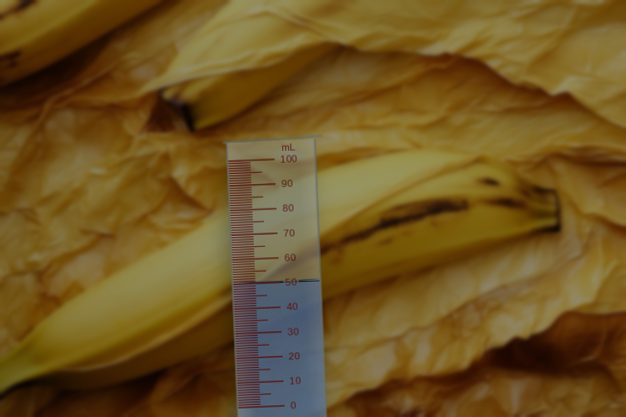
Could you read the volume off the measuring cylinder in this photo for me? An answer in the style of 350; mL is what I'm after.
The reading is 50; mL
